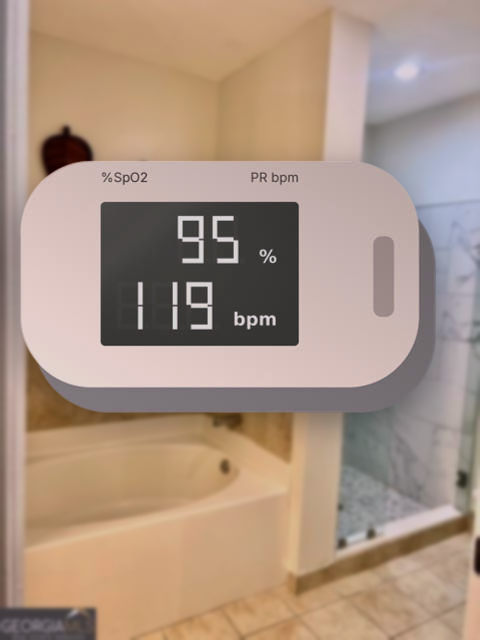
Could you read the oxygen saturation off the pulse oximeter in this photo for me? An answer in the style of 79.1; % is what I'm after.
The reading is 95; %
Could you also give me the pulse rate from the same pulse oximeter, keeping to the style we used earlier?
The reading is 119; bpm
